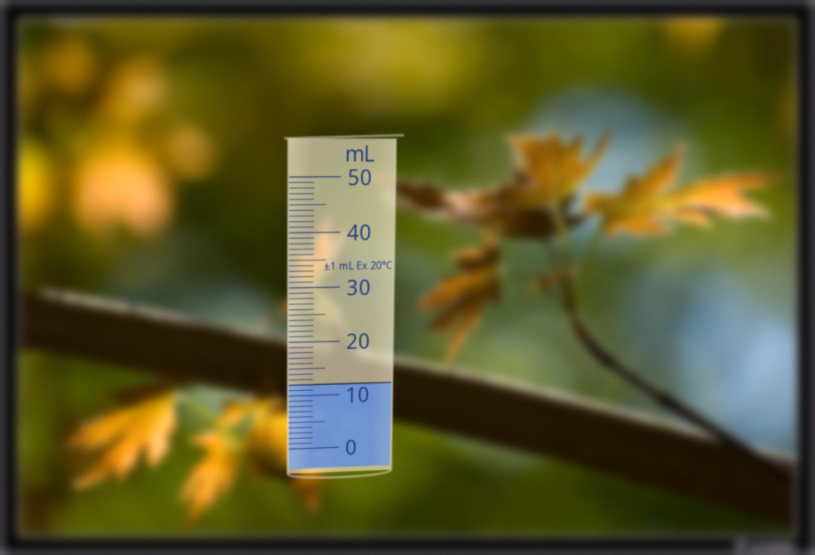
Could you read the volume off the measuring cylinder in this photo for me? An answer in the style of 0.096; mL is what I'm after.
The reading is 12; mL
